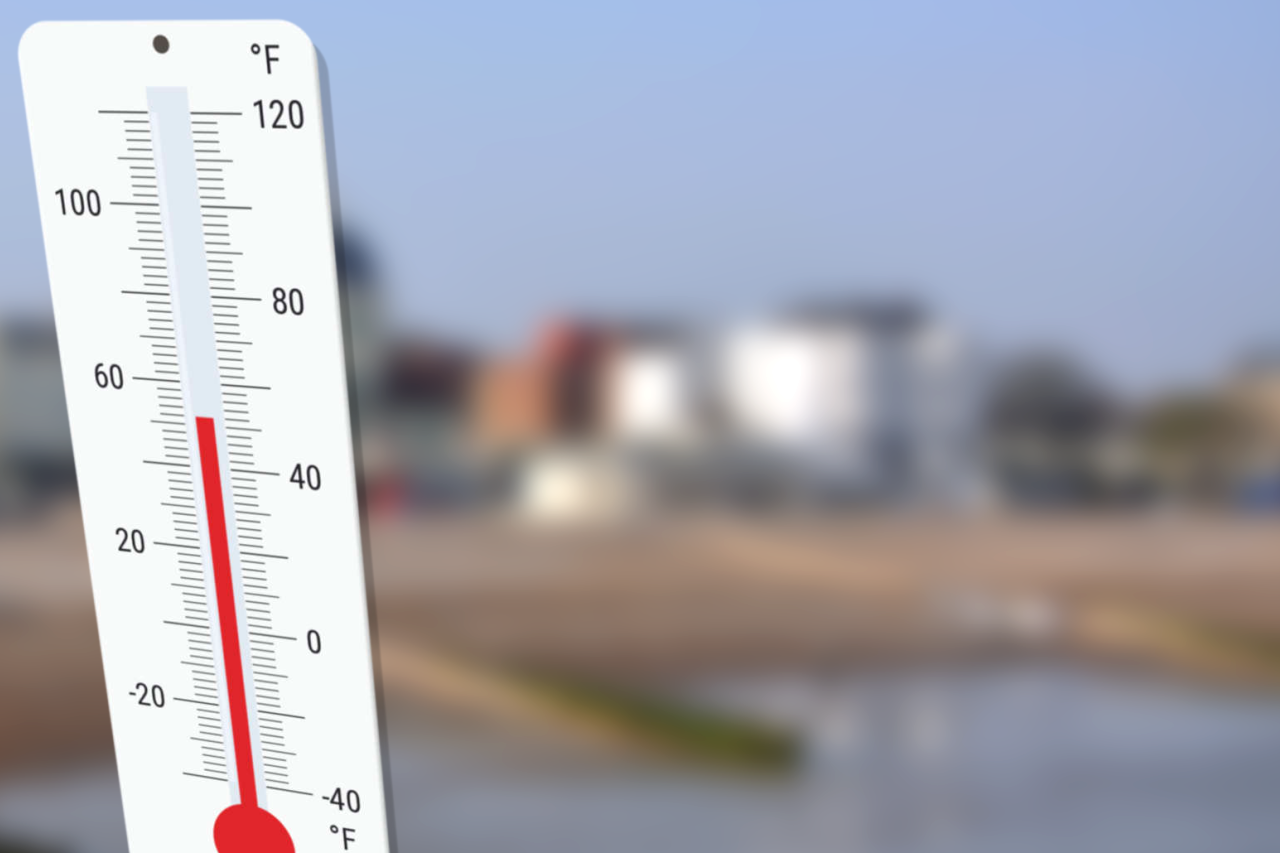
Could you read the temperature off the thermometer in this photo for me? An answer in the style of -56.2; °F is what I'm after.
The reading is 52; °F
